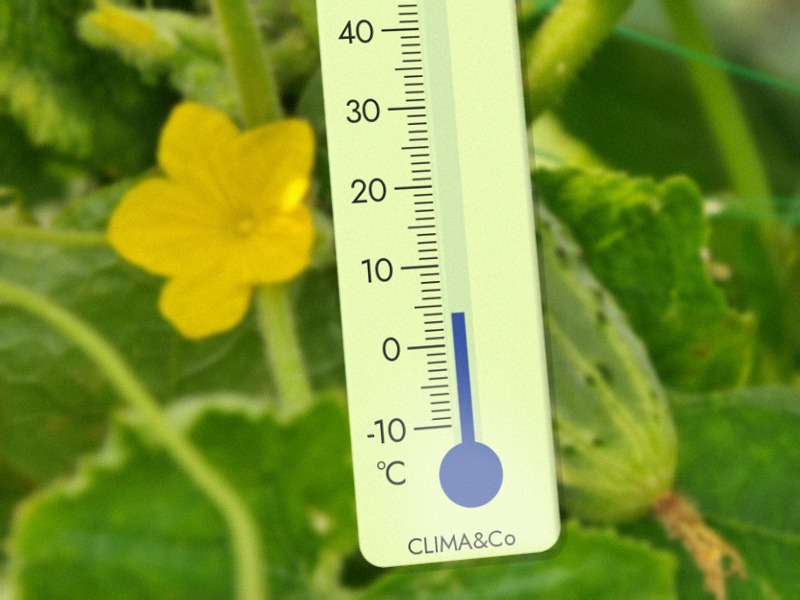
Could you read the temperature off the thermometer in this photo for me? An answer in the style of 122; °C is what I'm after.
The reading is 4; °C
